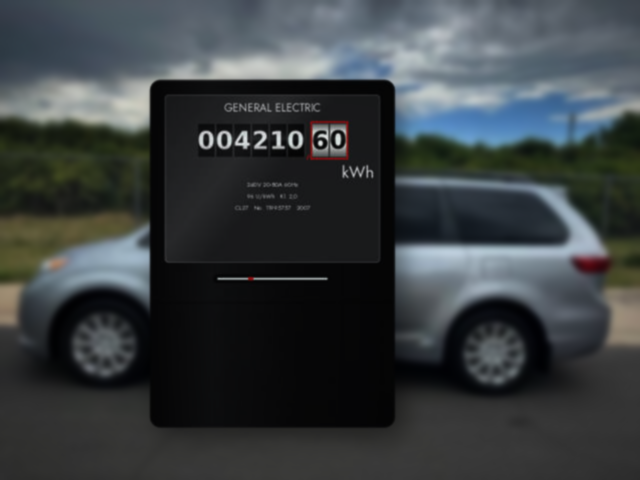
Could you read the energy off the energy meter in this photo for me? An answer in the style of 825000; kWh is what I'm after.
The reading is 4210.60; kWh
